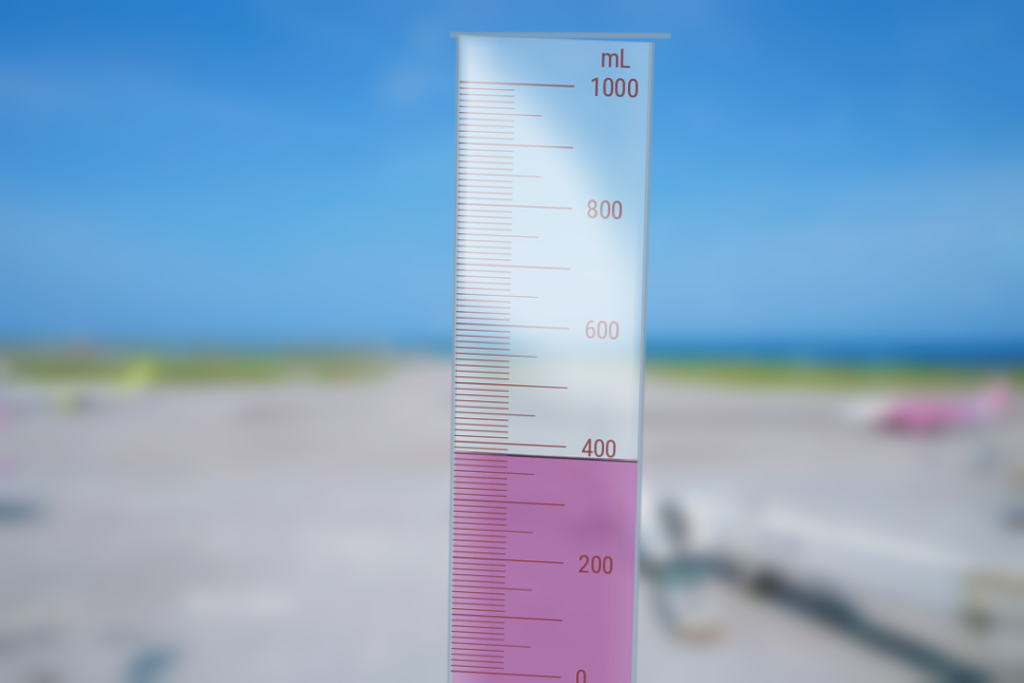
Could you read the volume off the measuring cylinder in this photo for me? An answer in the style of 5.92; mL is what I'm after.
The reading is 380; mL
